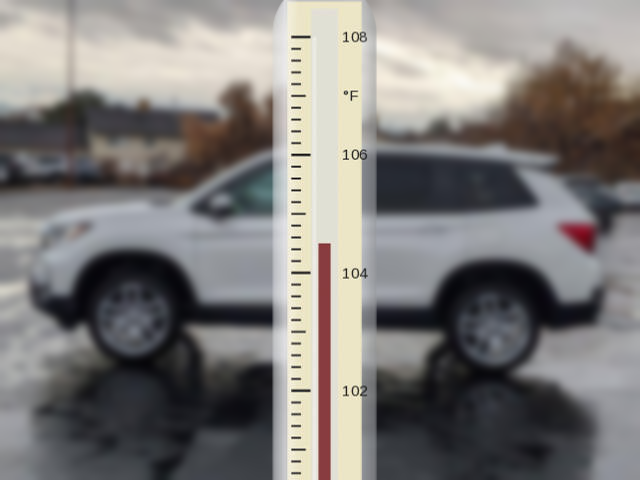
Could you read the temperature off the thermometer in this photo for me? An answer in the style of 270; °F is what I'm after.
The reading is 104.5; °F
